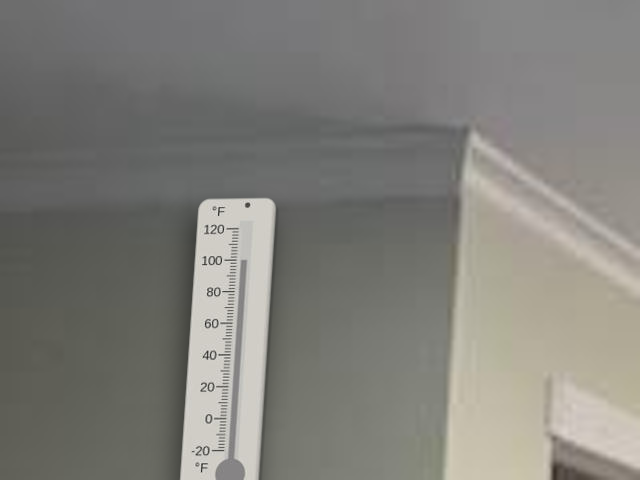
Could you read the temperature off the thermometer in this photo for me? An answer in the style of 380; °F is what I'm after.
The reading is 100; °F
